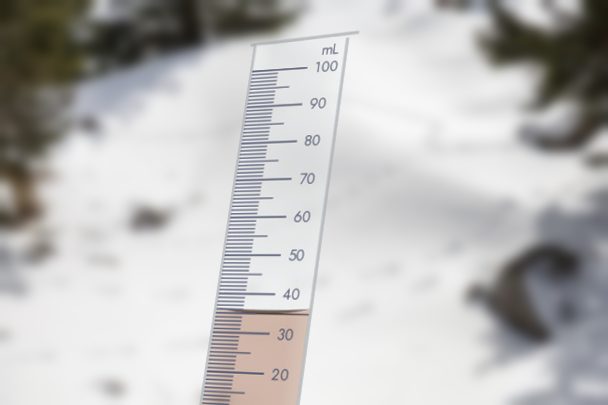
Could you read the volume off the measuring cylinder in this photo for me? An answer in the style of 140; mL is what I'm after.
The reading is 35; mL
